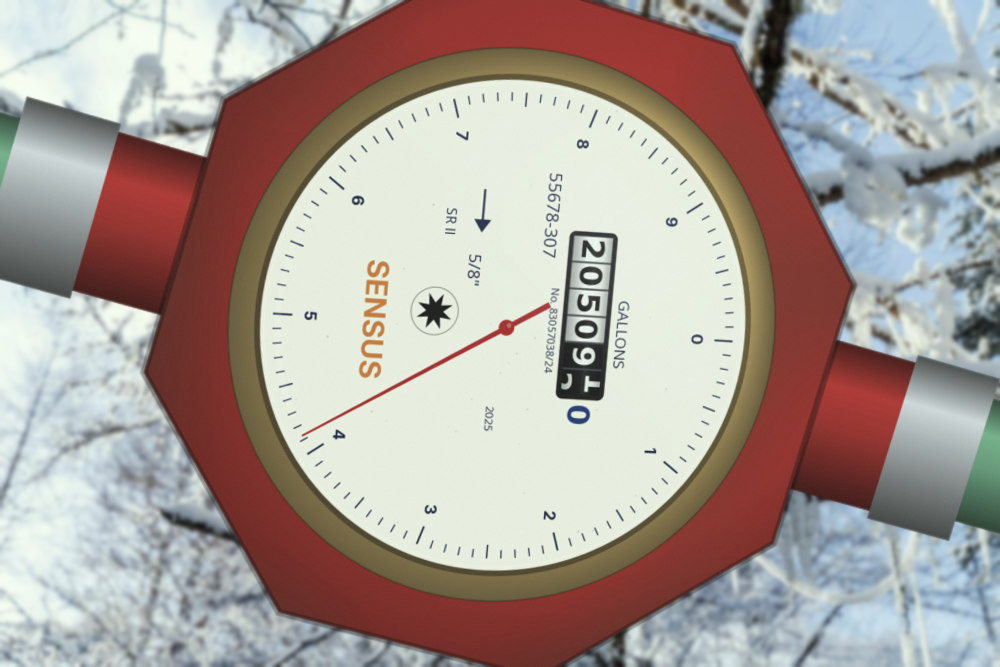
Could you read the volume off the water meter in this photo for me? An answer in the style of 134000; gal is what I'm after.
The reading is 2050914.1; gal
